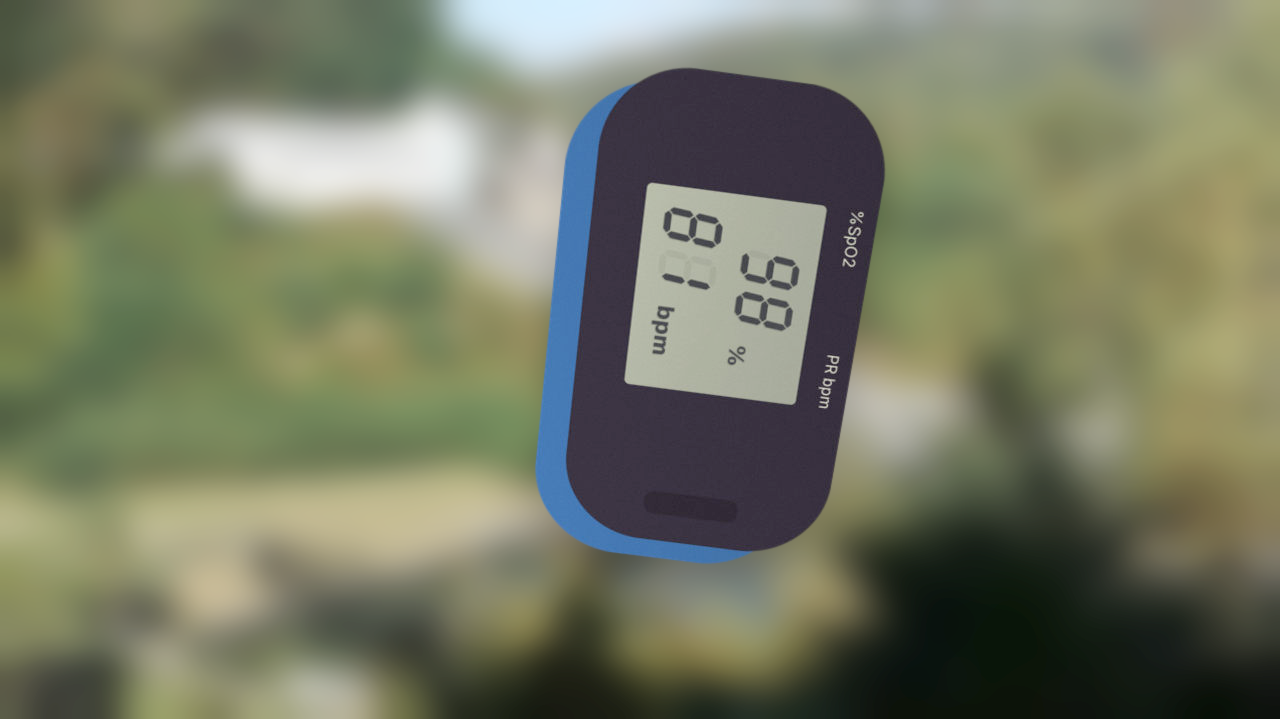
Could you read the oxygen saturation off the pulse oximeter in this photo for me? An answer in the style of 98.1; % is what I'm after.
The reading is 98; %
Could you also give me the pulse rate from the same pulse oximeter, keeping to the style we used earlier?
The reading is 81; bpm
